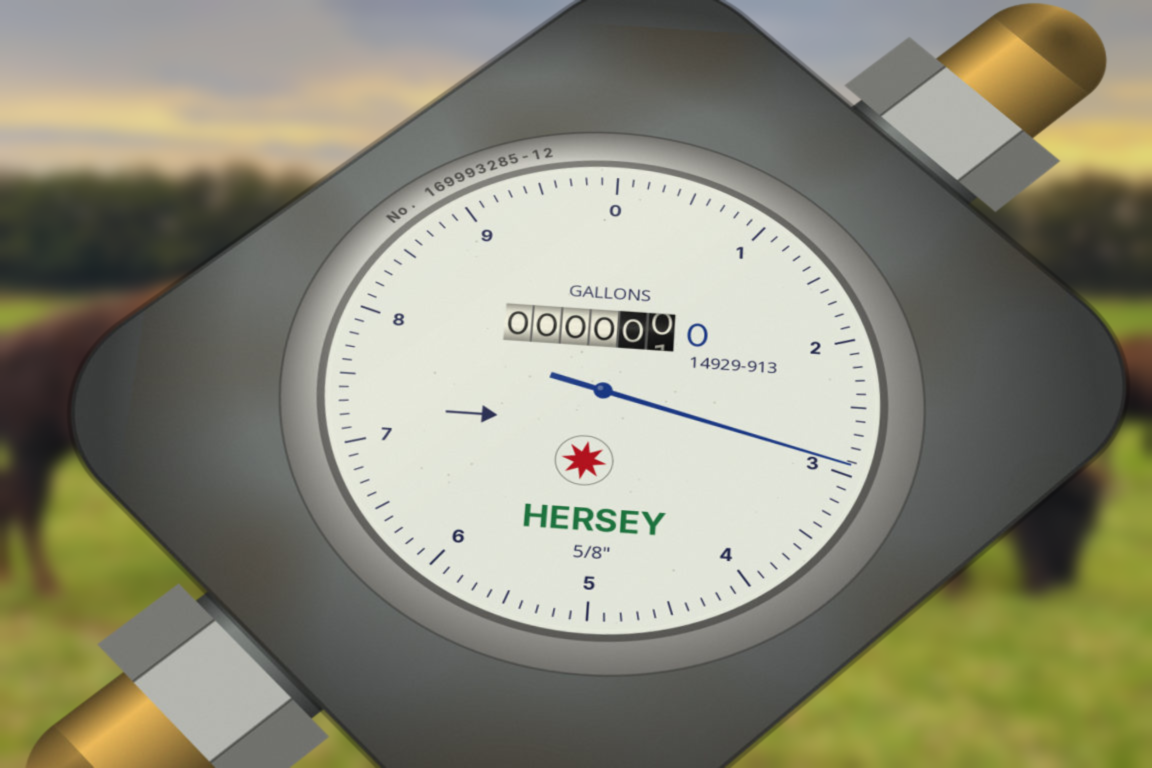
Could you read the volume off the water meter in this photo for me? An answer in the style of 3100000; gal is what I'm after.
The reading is 2.9; gal
